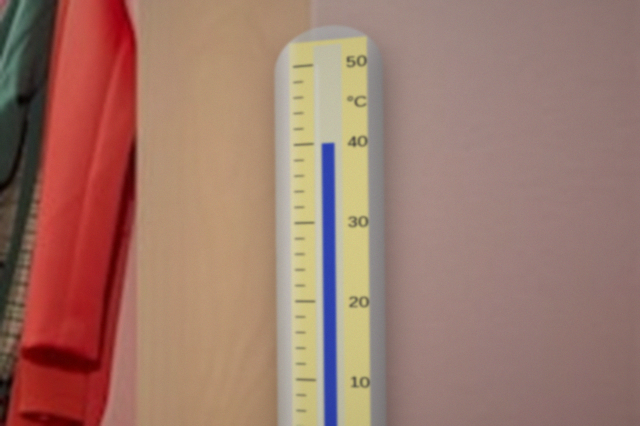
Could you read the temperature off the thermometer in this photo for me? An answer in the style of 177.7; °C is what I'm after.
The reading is 40; °C
